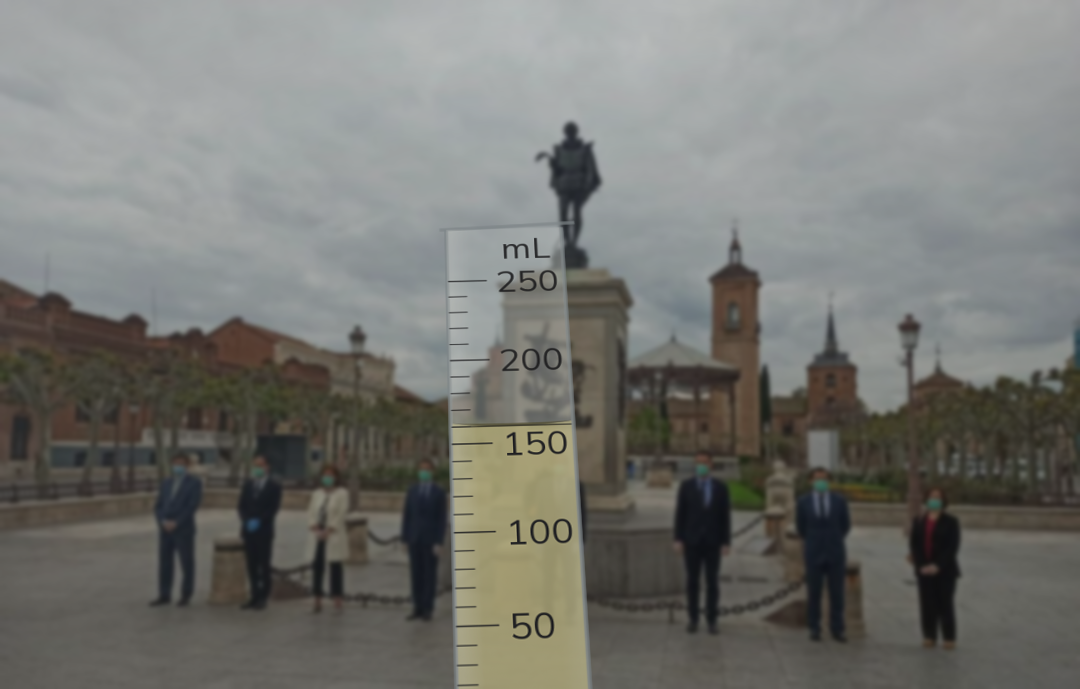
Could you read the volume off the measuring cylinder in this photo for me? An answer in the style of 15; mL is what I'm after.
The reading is 160; mL
